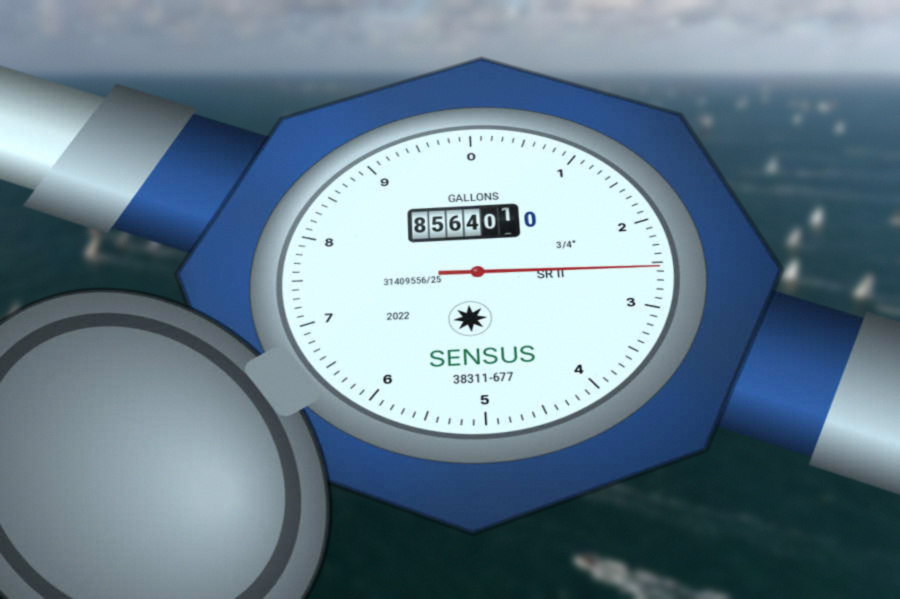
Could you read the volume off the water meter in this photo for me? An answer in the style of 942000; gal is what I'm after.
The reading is 8564012.5; gal
